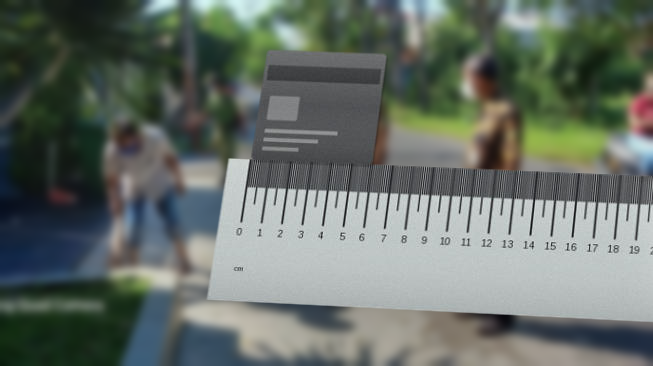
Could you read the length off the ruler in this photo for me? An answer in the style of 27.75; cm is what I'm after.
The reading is 6; cm
